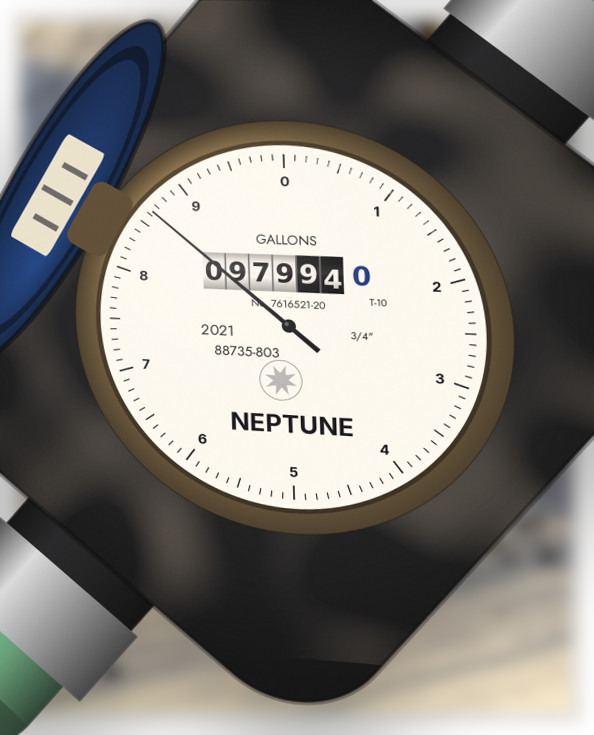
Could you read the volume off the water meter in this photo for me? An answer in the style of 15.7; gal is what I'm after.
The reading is 979938.6; gal
